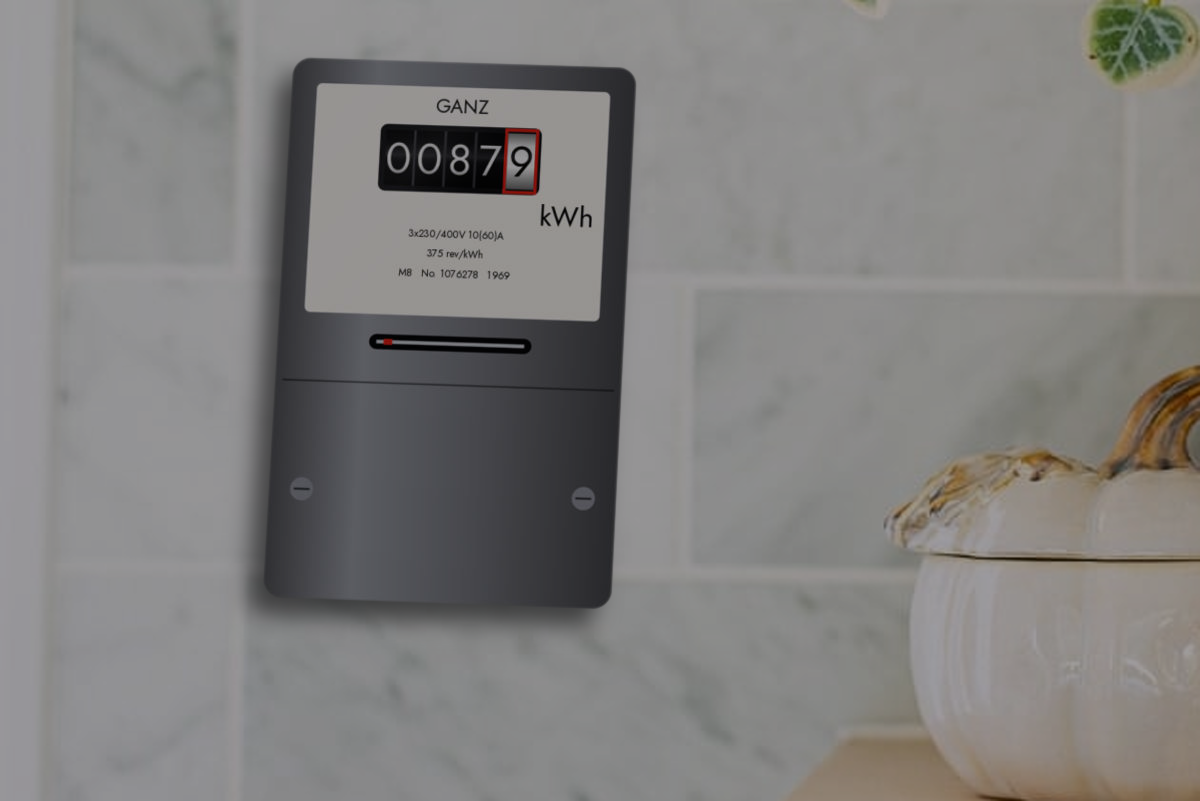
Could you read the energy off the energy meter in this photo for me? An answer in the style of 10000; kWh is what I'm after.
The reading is 87.9; kWh
